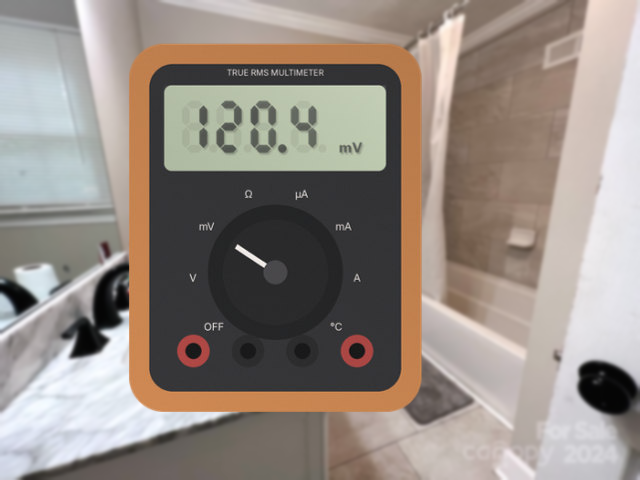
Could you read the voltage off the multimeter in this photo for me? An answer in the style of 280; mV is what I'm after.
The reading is 120.4; mV
